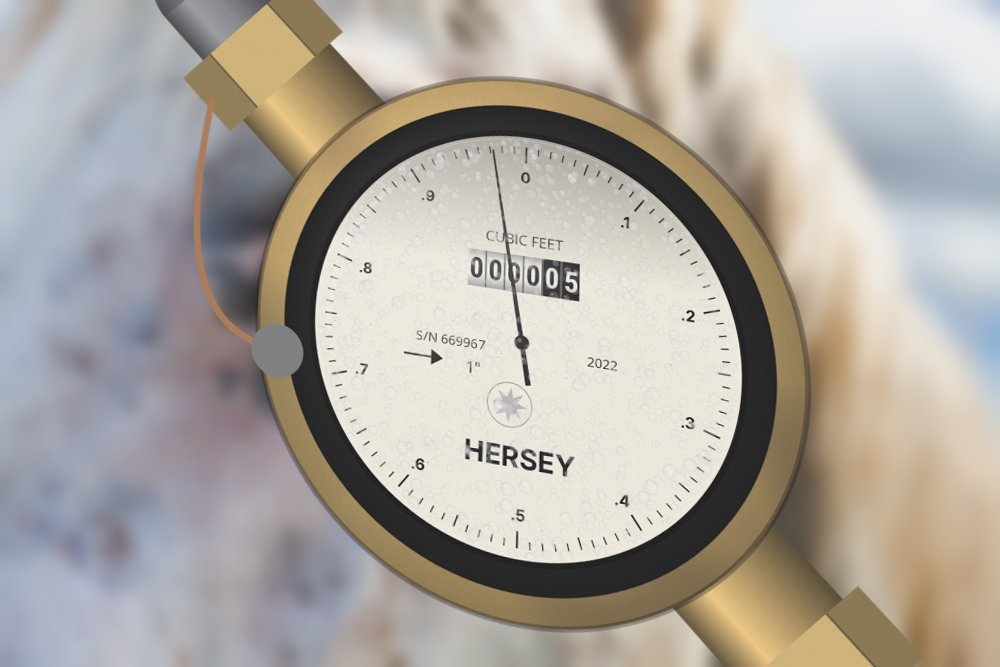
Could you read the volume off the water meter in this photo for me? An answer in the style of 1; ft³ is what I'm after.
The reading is 4.97; ft³
